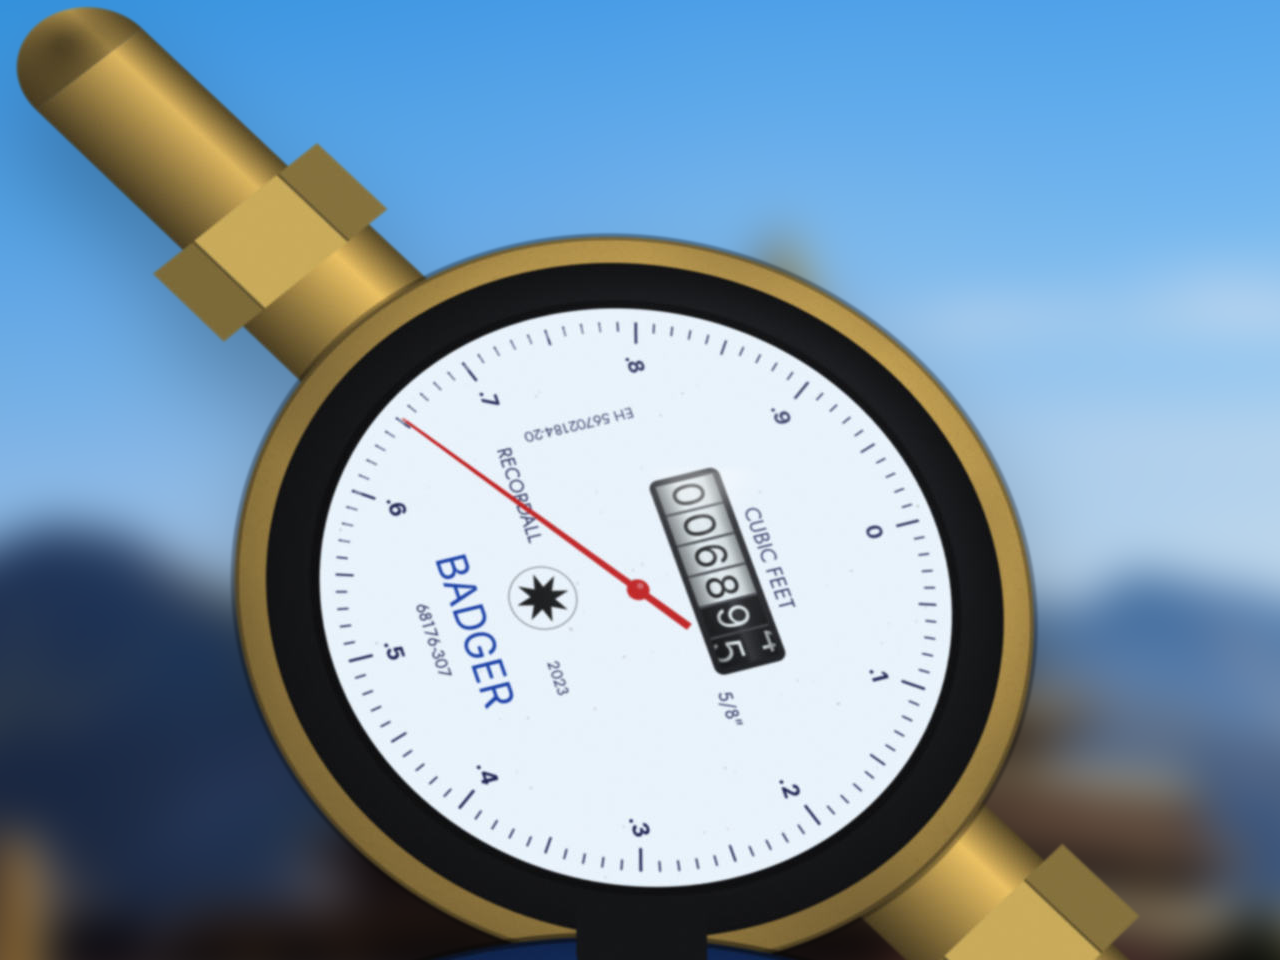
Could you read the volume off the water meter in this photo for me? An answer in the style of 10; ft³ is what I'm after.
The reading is 6894.65; ft³
